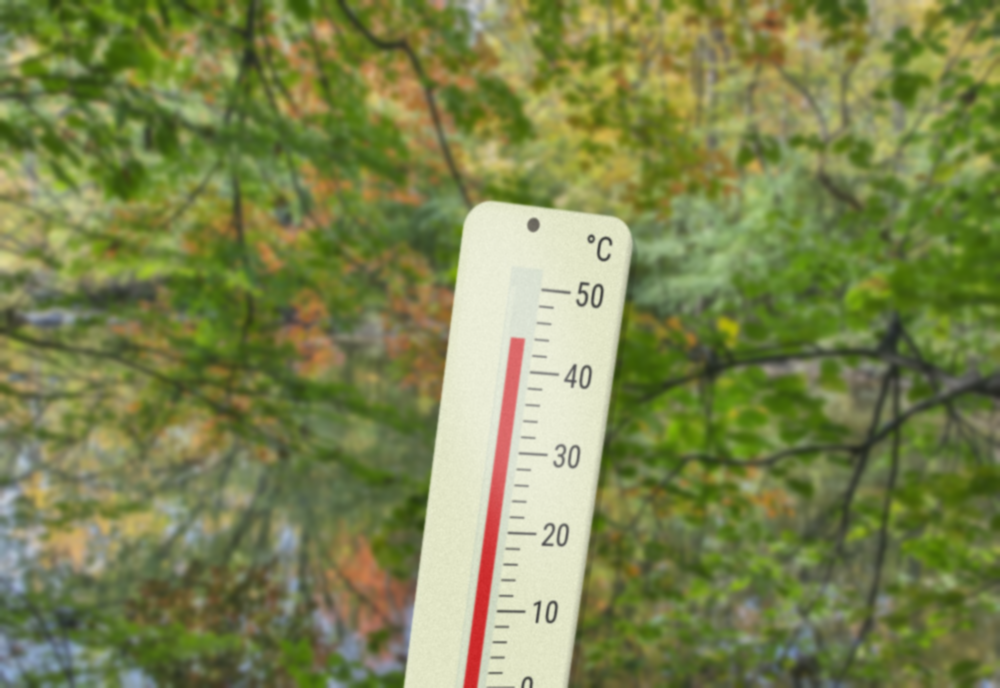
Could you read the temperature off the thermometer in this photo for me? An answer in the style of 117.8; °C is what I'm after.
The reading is 44; °C
